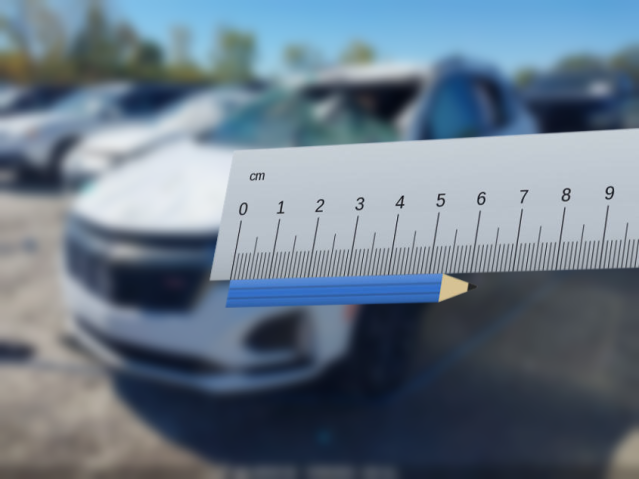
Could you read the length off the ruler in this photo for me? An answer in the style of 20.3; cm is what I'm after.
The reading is 6.2; cm
